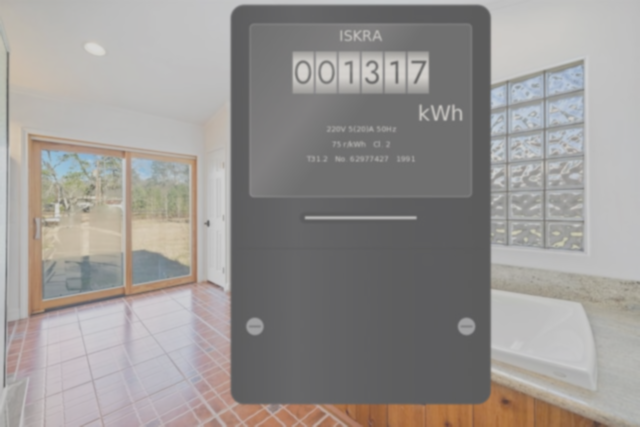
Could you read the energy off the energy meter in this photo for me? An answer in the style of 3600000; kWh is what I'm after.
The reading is 1317; kWh
